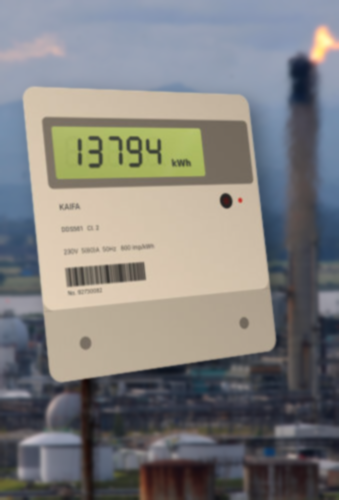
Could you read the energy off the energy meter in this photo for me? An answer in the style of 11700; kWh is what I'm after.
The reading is 13794; kWh
